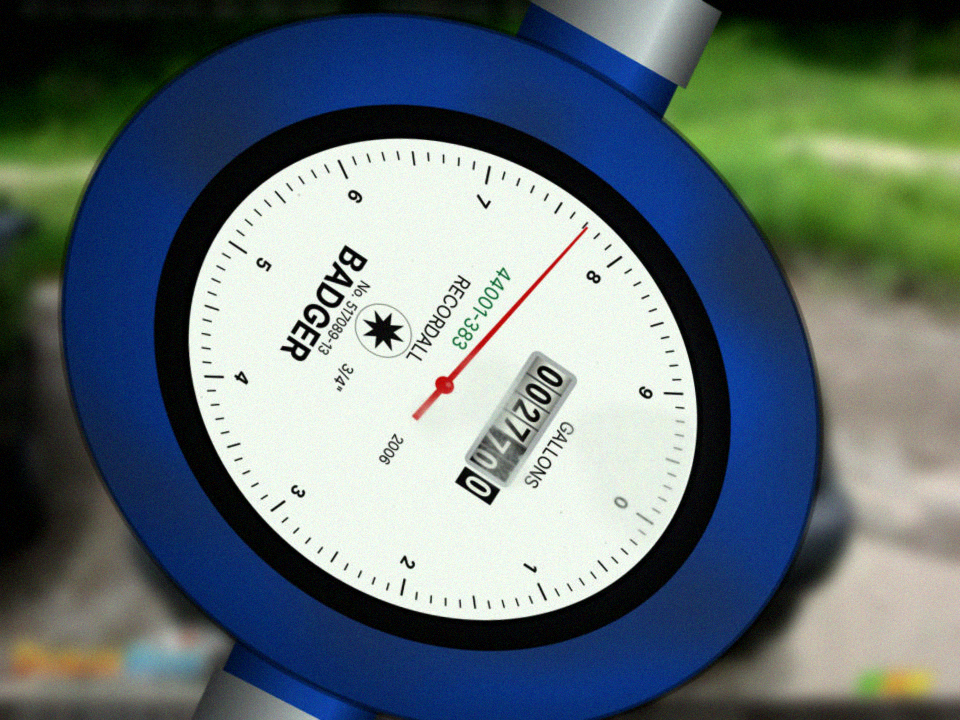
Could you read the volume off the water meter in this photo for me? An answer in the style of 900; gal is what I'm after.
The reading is 27697.7; gal
